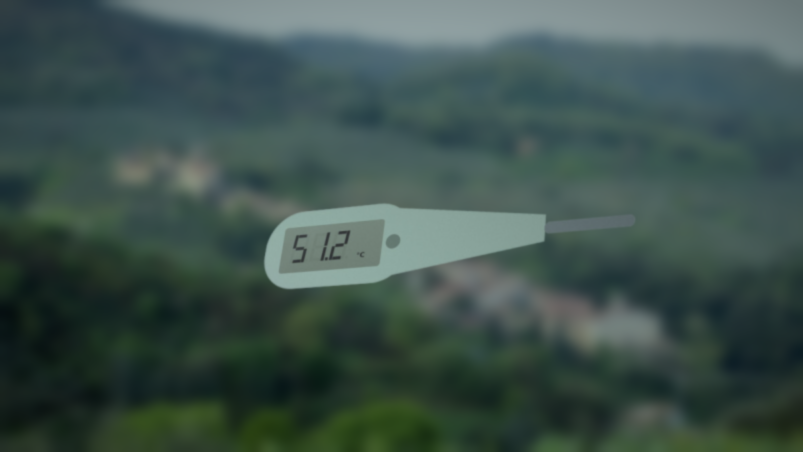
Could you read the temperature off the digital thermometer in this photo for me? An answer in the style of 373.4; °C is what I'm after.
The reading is 51.2; °C
